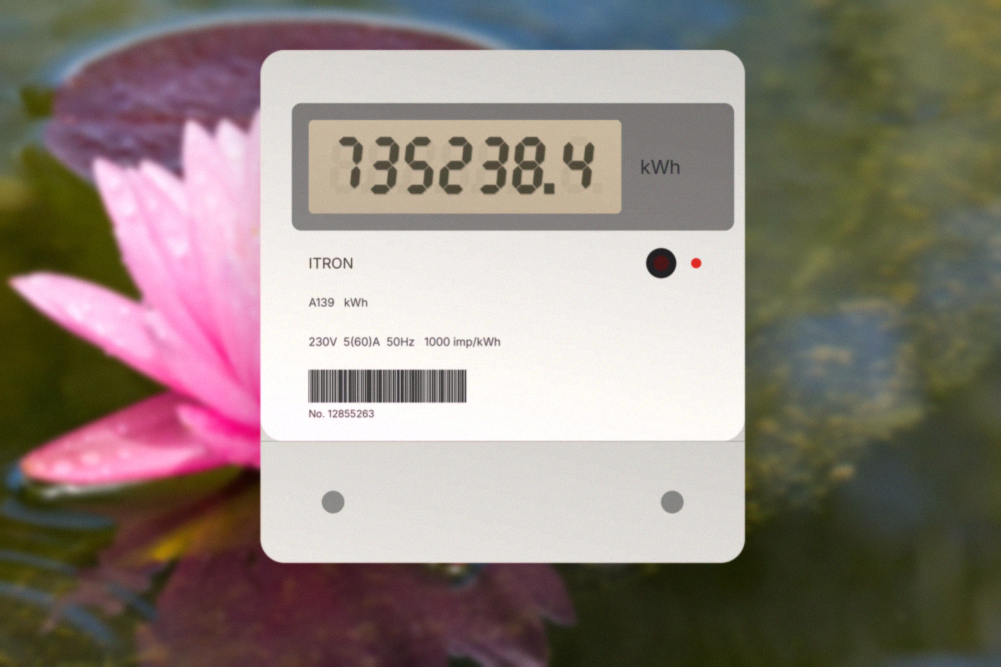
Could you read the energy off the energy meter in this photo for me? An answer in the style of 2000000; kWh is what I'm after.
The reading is 735238.4; kWh
